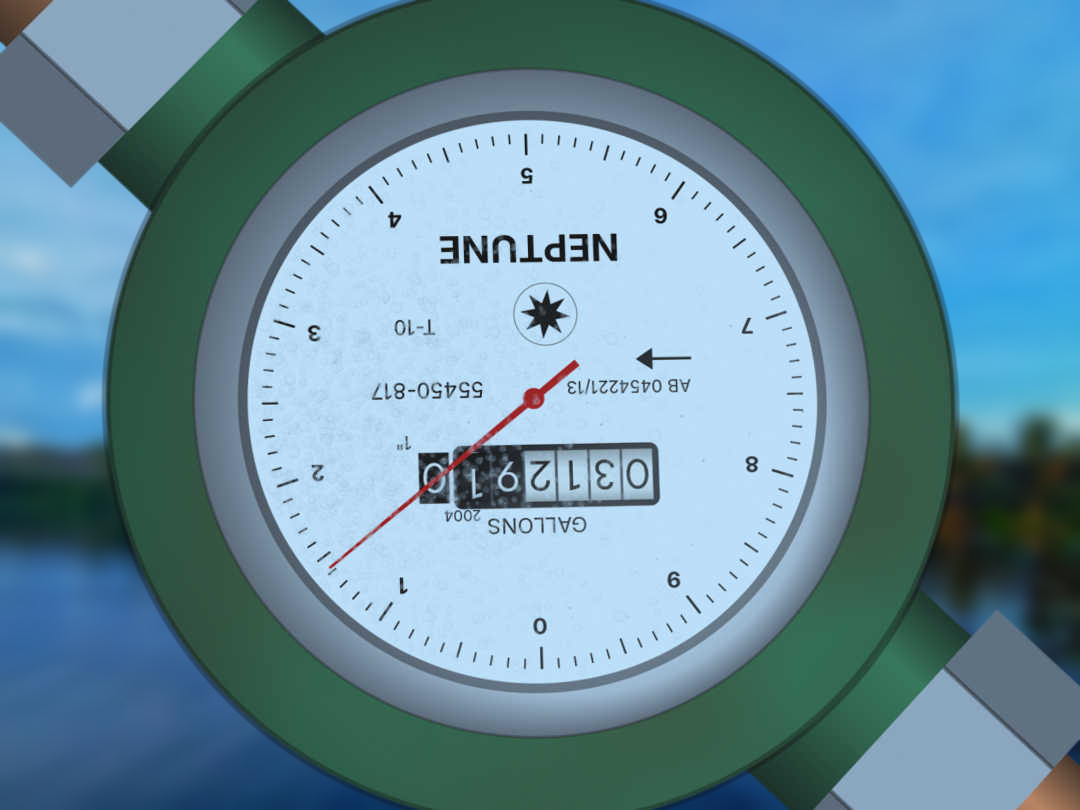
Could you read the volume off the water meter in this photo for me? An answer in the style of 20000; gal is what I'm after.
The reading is 312911.4; gal
